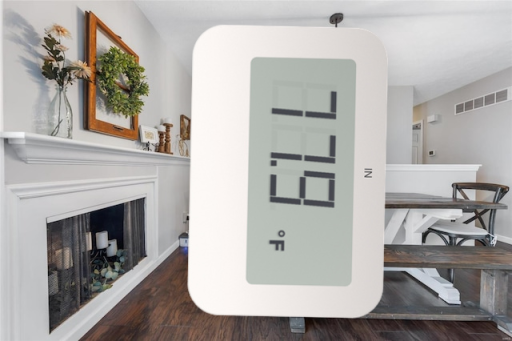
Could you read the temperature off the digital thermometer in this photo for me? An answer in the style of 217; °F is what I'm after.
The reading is 77.9; °F
